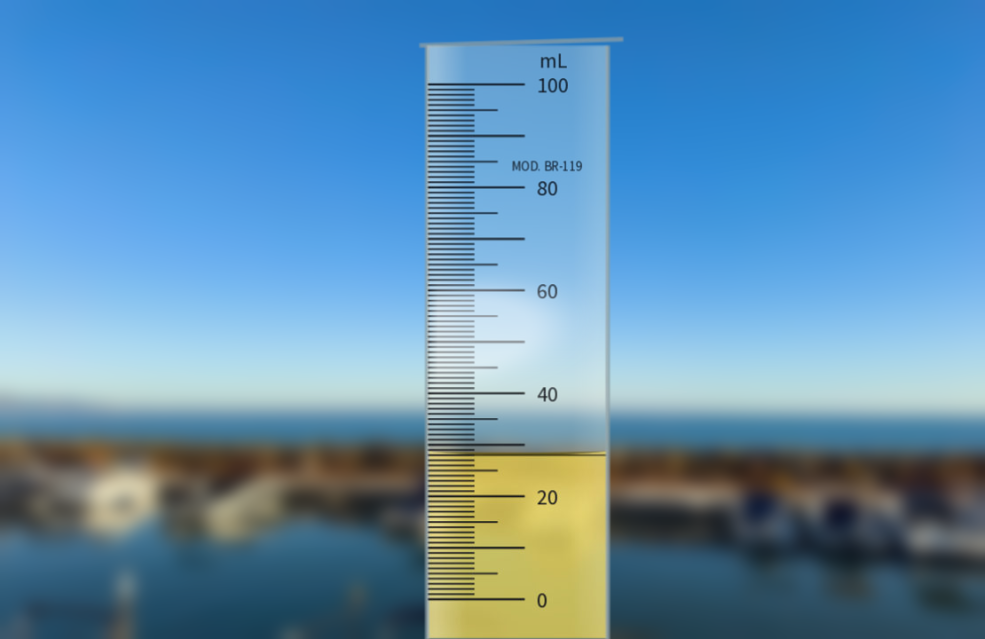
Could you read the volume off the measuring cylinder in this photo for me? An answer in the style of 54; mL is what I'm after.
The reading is 28; mL
